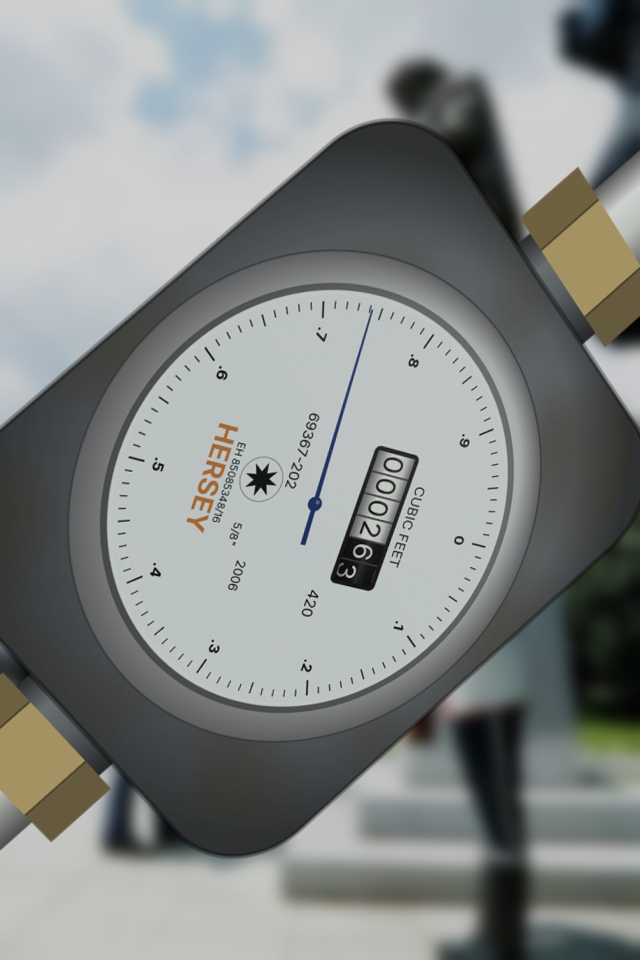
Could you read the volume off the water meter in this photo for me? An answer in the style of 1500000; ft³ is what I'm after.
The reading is 262.74; ft³
